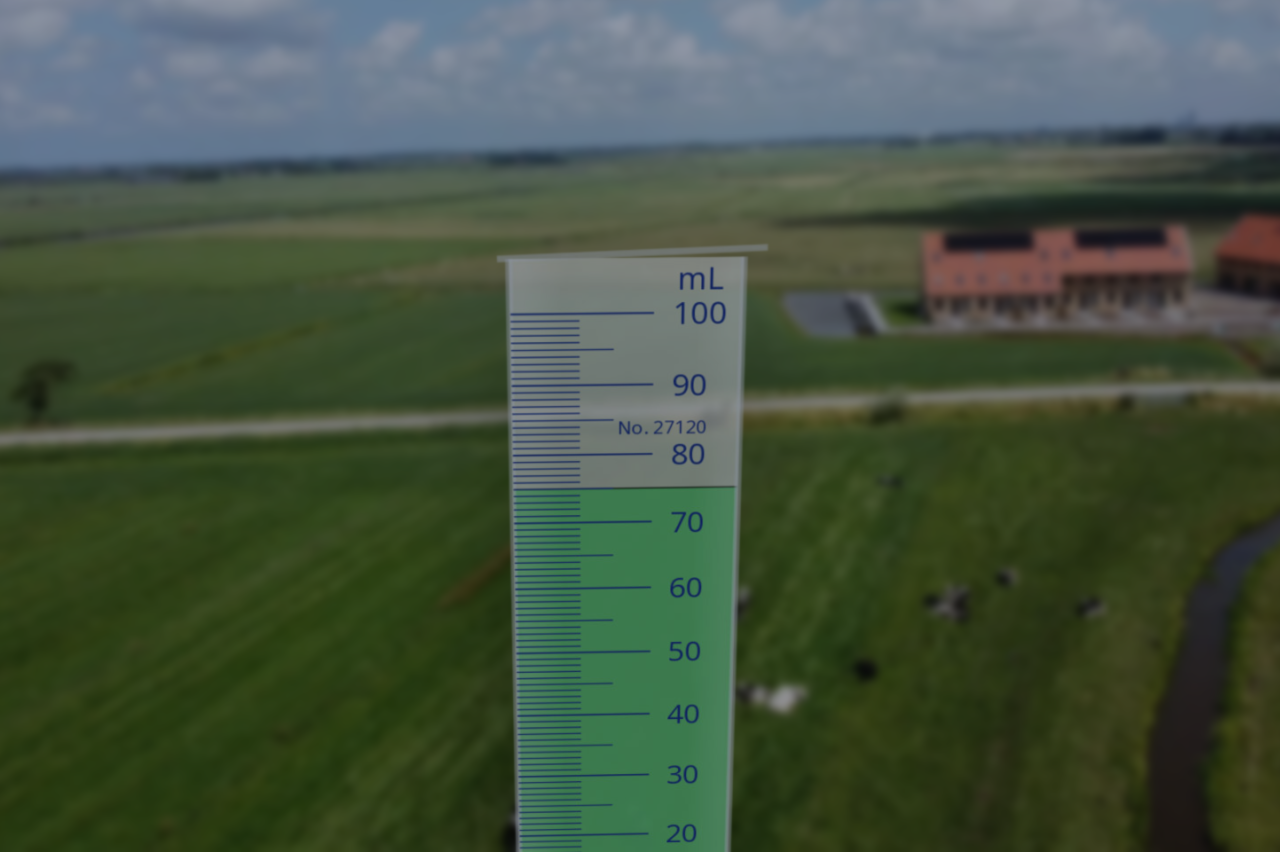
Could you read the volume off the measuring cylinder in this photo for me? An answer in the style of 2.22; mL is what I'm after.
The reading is 75; mL
